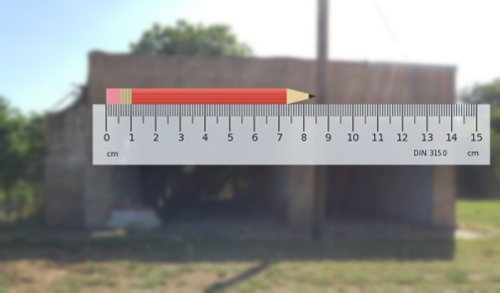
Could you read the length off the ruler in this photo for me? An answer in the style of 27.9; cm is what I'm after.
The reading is 8.5; cm
